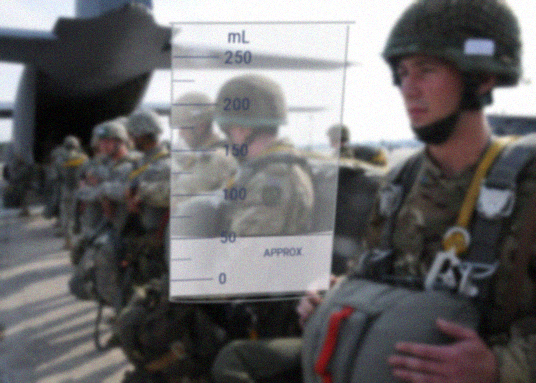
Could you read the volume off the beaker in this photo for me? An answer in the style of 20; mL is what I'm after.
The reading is 50; mL
